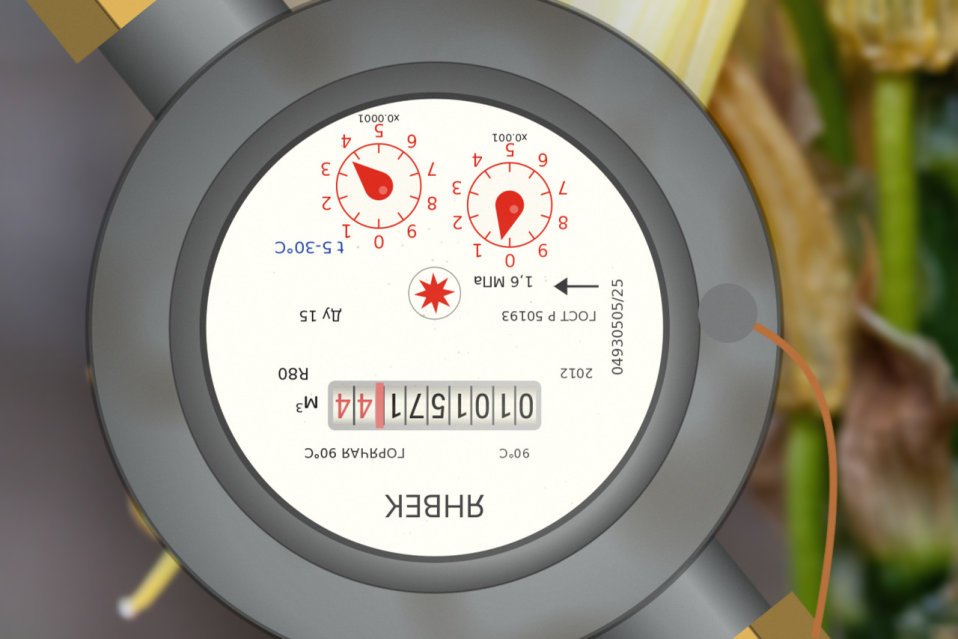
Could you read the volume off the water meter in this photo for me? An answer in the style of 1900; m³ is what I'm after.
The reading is 101571.4403; m³
